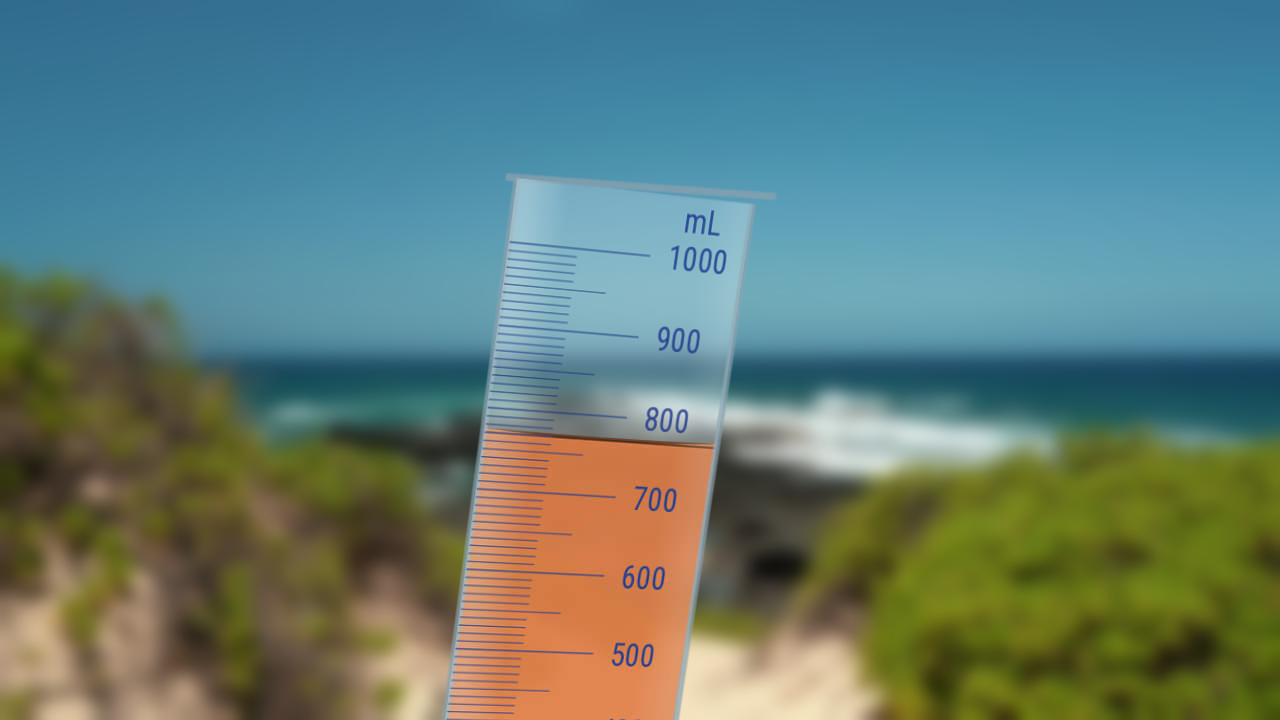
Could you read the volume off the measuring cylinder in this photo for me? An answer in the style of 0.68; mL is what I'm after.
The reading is 770; mL
